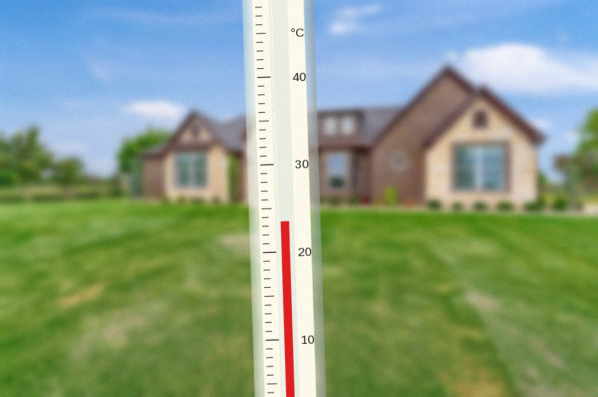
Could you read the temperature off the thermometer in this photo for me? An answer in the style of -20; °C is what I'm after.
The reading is 23.5; °C
